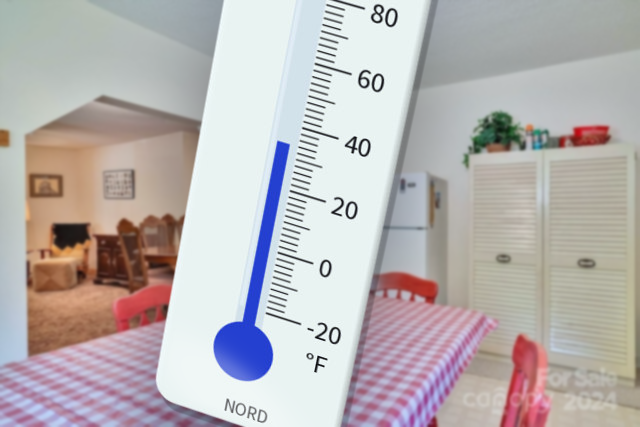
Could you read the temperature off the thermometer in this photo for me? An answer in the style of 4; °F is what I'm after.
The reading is 34; °F
